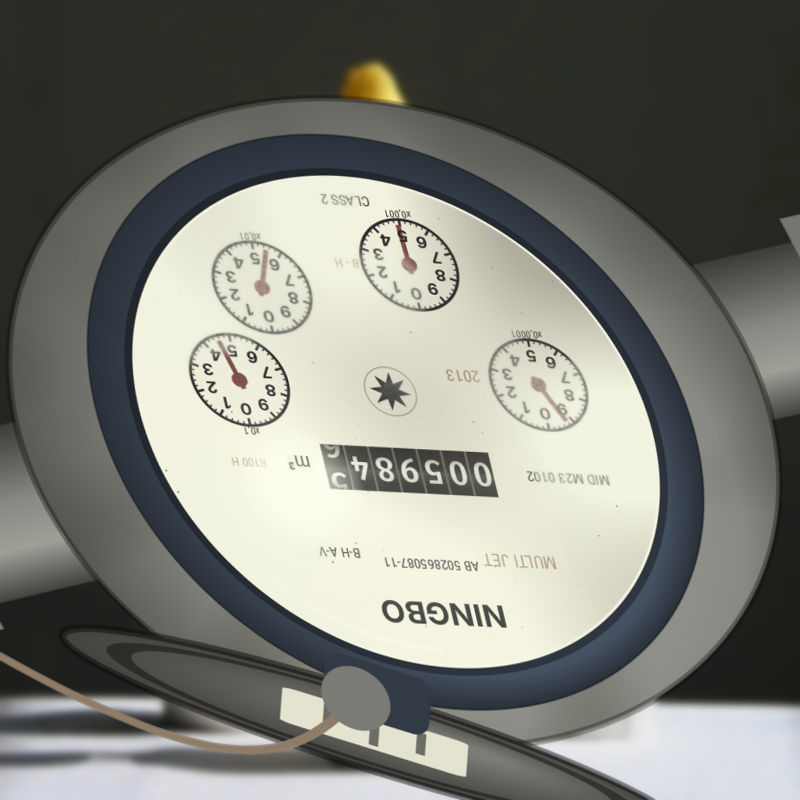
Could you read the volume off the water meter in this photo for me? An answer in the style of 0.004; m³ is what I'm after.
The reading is 59845.4549; m³
